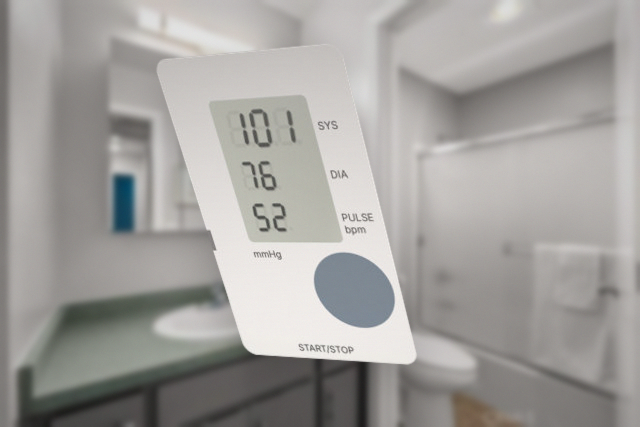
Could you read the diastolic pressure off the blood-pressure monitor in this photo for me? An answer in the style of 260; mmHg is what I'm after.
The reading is 76; mmHg
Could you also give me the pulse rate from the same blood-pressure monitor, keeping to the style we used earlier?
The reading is 52; bpm
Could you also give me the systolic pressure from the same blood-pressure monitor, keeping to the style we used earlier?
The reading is 101; mmHg
